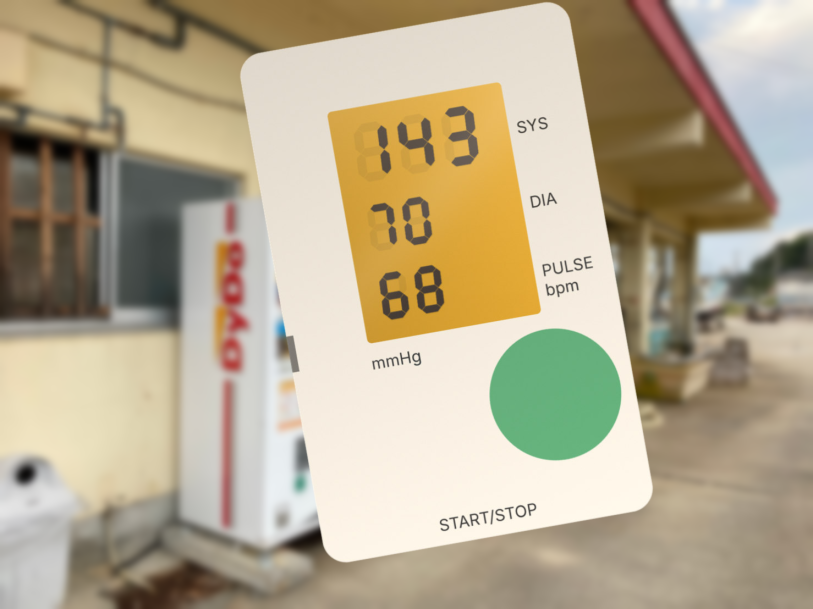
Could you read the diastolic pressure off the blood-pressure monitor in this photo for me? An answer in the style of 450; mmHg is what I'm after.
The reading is 70; mmHg
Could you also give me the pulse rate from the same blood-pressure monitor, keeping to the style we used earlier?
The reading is 68; bpm
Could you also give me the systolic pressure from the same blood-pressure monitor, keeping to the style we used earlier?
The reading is 143; mmHg
